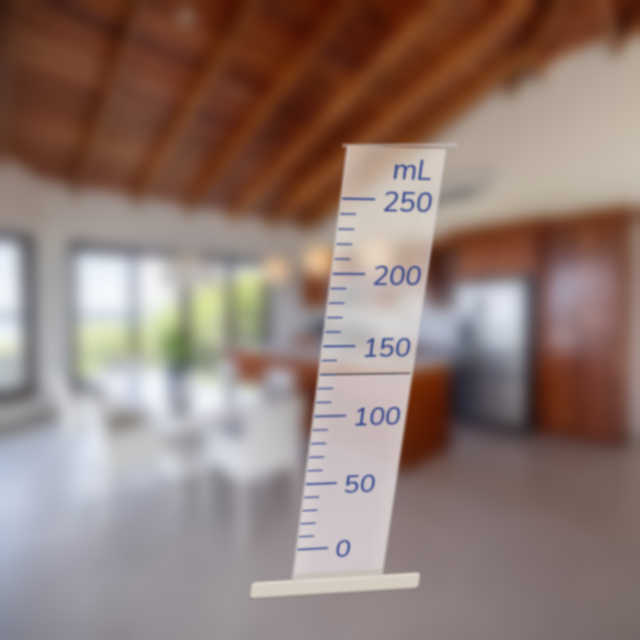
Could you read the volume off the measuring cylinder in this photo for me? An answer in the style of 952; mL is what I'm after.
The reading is 130; mL
